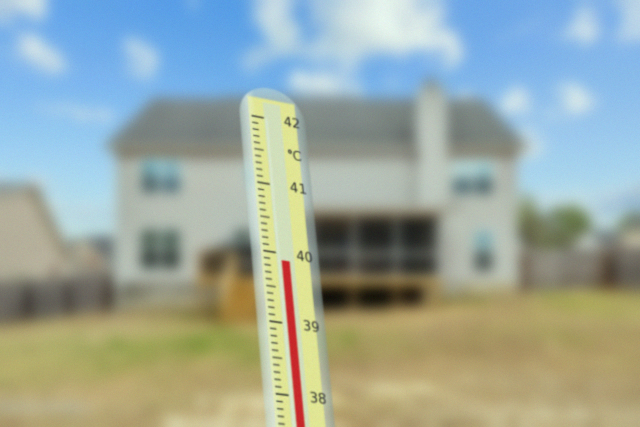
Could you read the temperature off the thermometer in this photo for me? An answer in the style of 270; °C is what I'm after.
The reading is 39.9; °C
